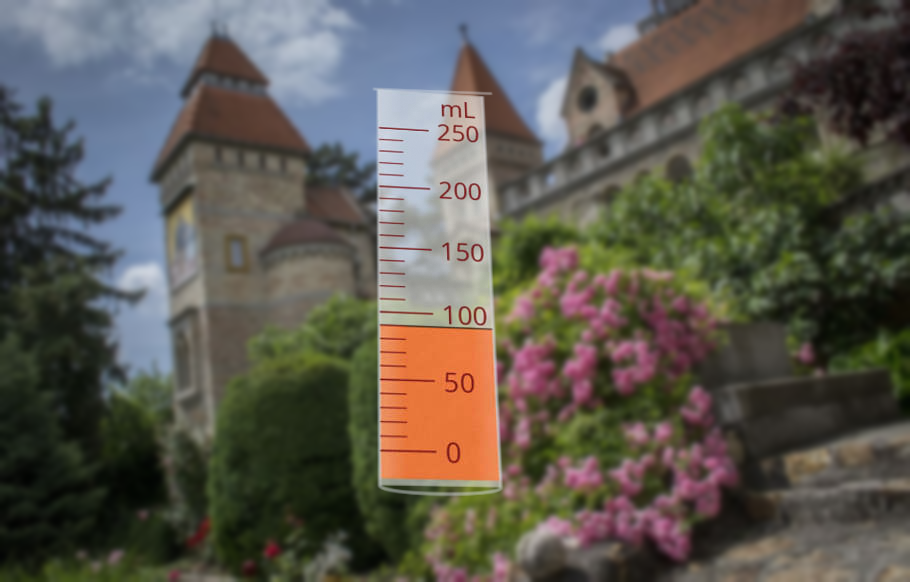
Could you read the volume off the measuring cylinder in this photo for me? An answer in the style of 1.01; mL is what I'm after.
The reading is 90; mL
